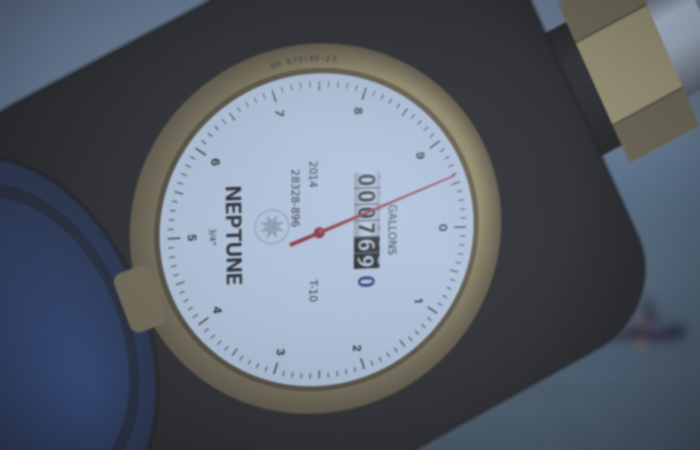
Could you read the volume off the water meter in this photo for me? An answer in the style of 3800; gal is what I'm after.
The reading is 7689.4; gal
